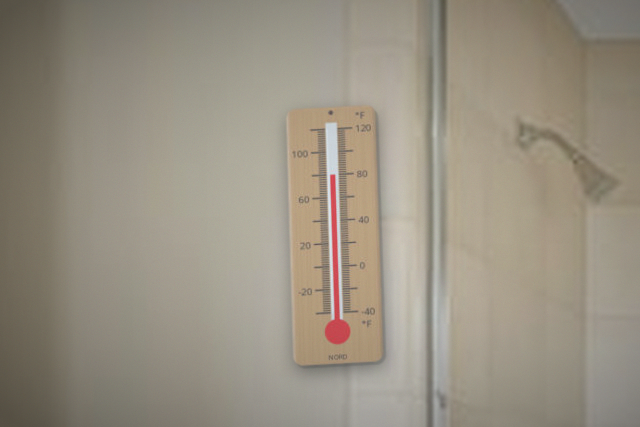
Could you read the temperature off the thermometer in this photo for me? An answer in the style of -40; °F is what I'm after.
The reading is 80; °F
